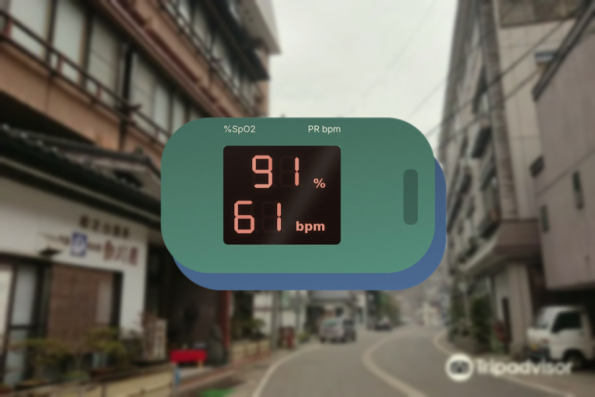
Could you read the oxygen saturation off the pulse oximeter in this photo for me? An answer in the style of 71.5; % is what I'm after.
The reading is 91; %
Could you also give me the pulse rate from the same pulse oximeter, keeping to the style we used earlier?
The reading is 61; bpm
